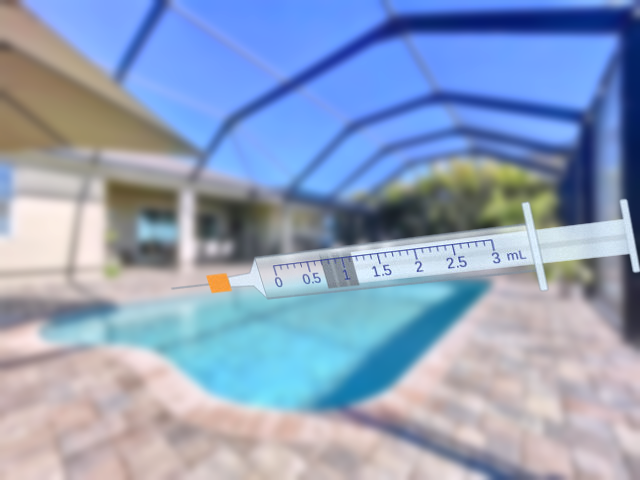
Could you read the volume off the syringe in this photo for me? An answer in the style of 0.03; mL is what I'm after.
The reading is 0.7; mL
